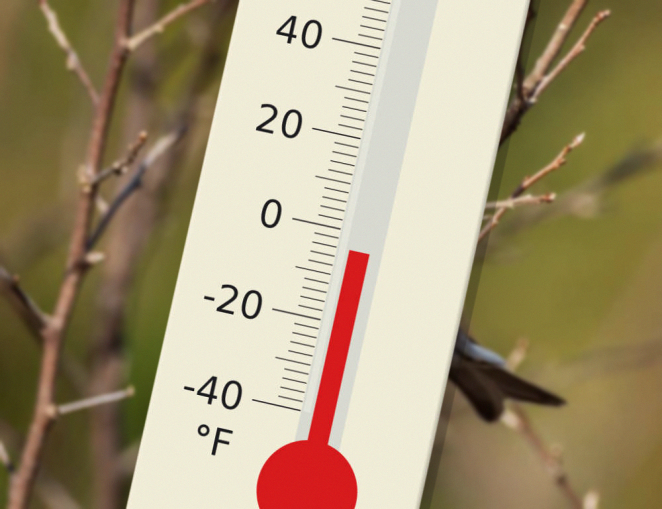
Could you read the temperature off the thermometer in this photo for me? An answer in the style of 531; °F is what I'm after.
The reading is -4; °F
